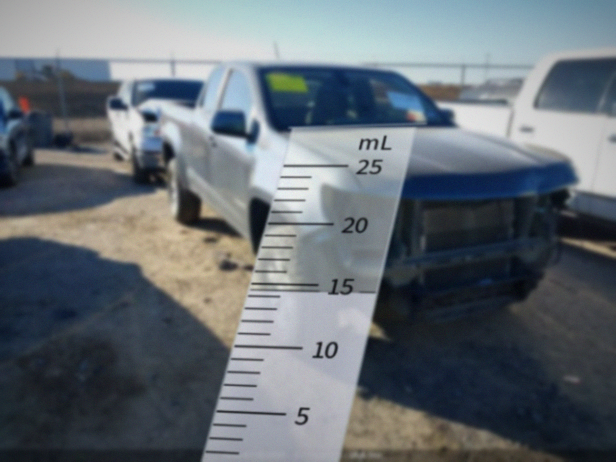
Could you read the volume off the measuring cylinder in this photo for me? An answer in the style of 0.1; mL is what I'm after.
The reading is 14.5; mL
